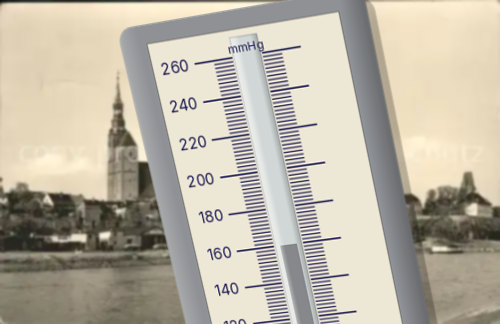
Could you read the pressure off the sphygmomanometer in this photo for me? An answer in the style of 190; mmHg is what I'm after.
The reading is 160; mmHg
